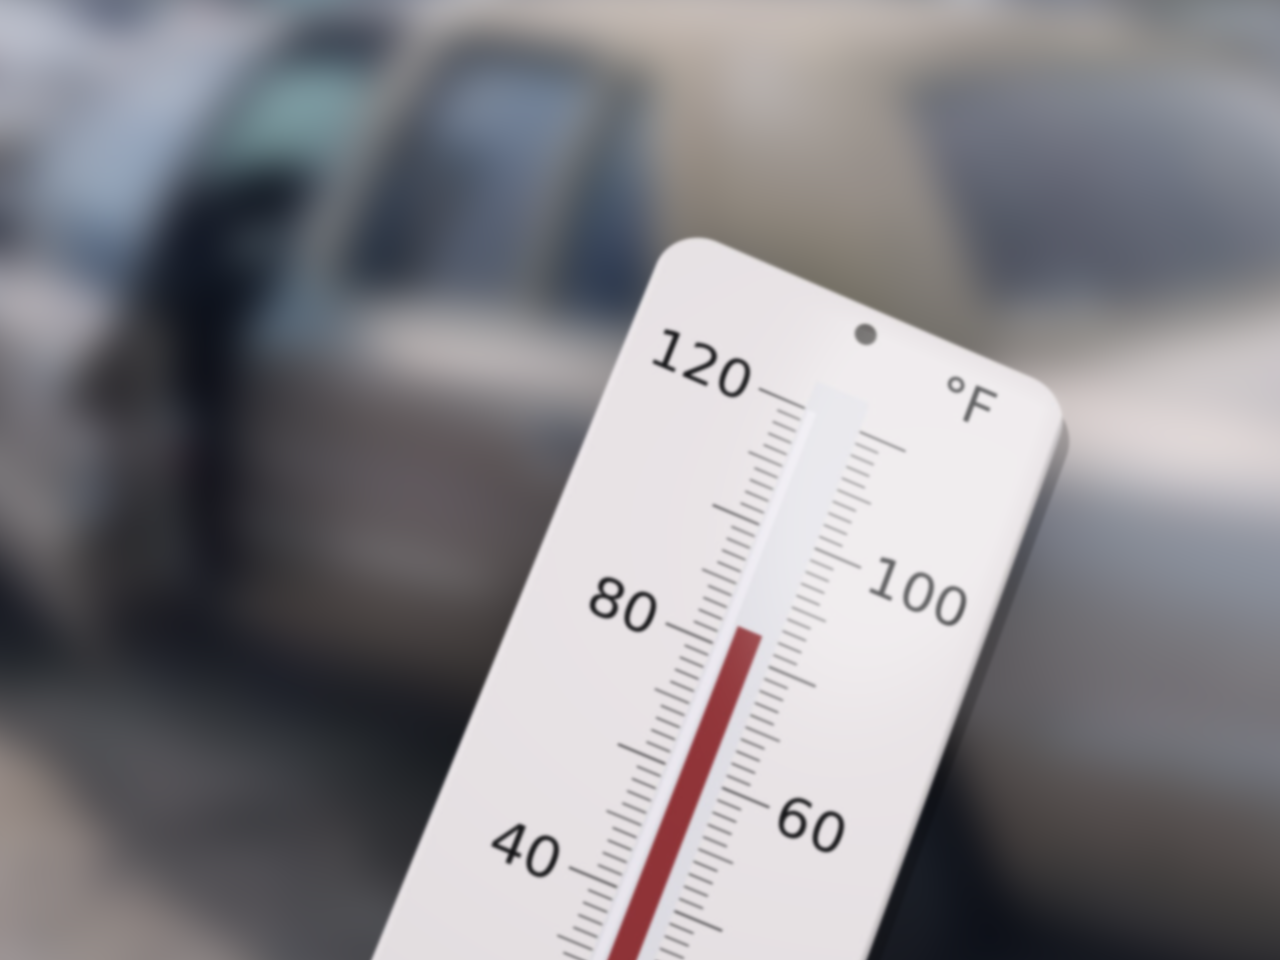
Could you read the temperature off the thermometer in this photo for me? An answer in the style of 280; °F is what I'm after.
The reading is 84; °F
